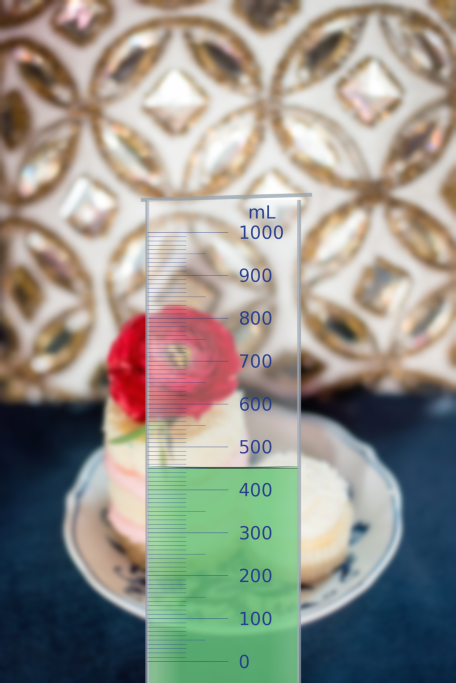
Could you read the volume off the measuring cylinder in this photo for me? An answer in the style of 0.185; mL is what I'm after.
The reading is 450; mL
